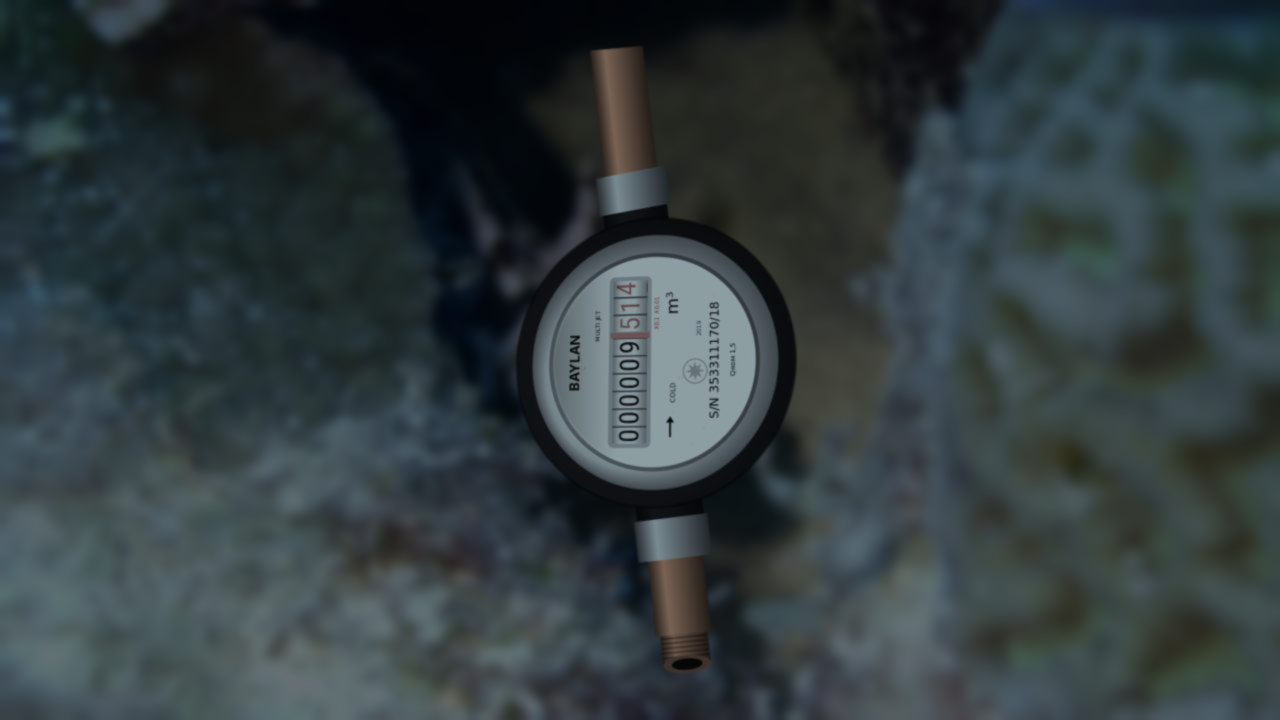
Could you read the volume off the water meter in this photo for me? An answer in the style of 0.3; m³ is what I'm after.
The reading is 9.514; m³
